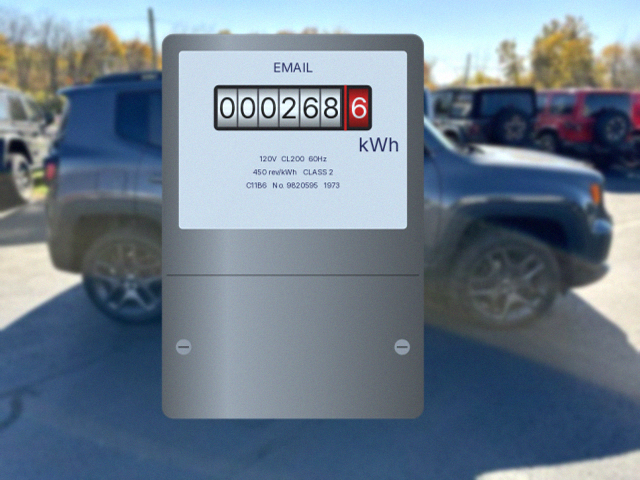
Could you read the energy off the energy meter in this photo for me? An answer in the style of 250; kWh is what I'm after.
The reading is 268.6; kWh
